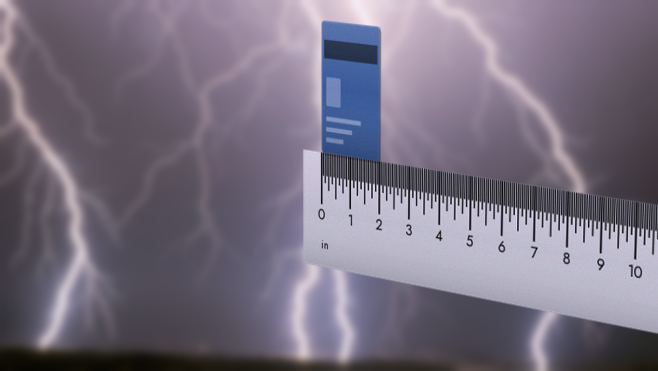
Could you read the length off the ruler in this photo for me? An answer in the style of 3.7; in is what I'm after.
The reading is 2; in
